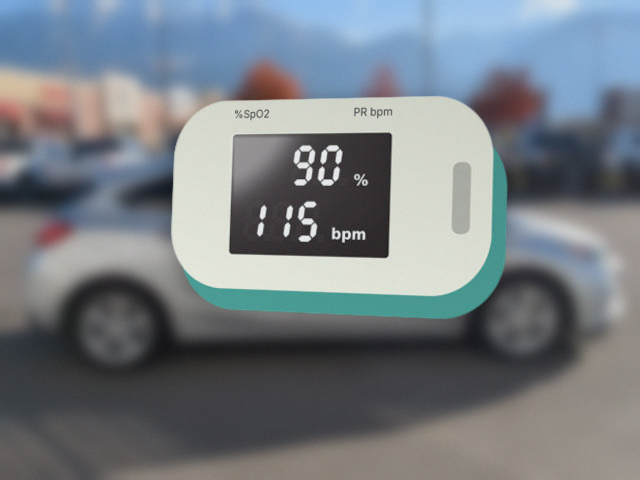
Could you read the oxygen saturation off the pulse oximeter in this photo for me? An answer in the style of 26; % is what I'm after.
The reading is 90; %
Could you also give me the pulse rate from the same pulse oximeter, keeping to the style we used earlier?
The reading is 115; bpm
